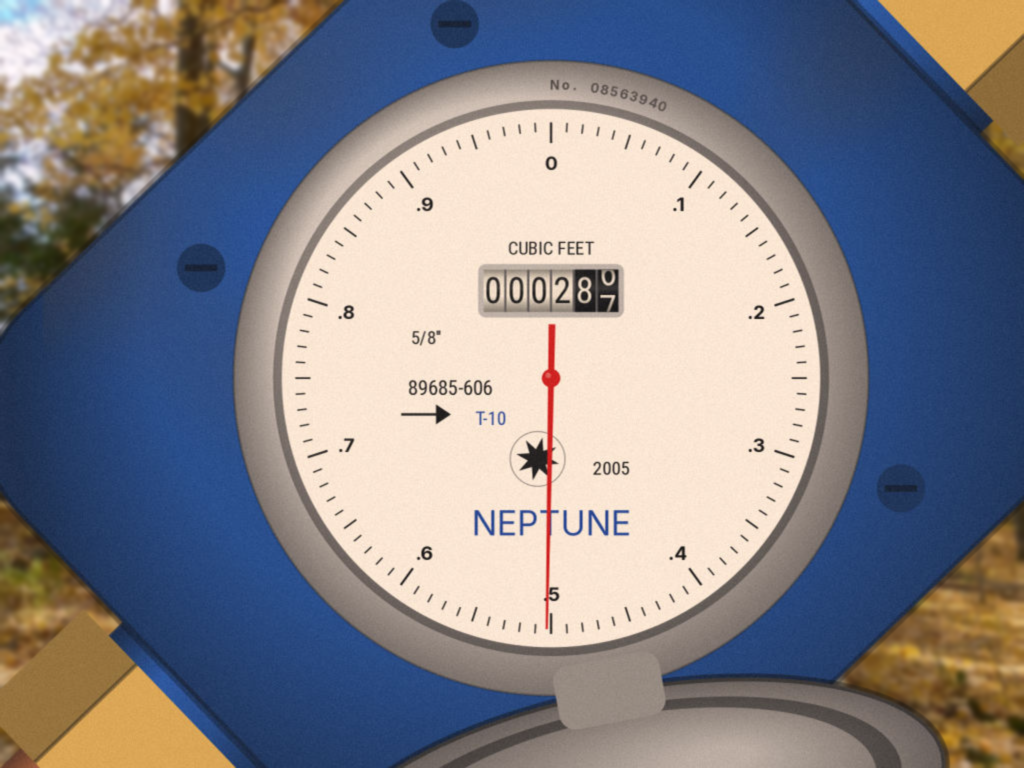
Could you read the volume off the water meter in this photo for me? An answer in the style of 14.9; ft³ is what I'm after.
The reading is 286.50; ft³
